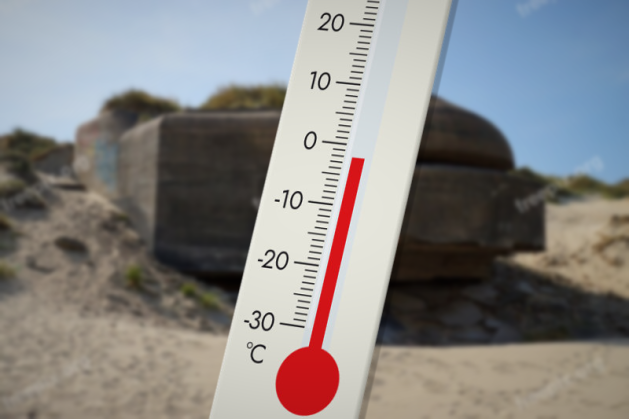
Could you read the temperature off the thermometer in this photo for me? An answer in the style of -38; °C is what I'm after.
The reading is -2; °C
